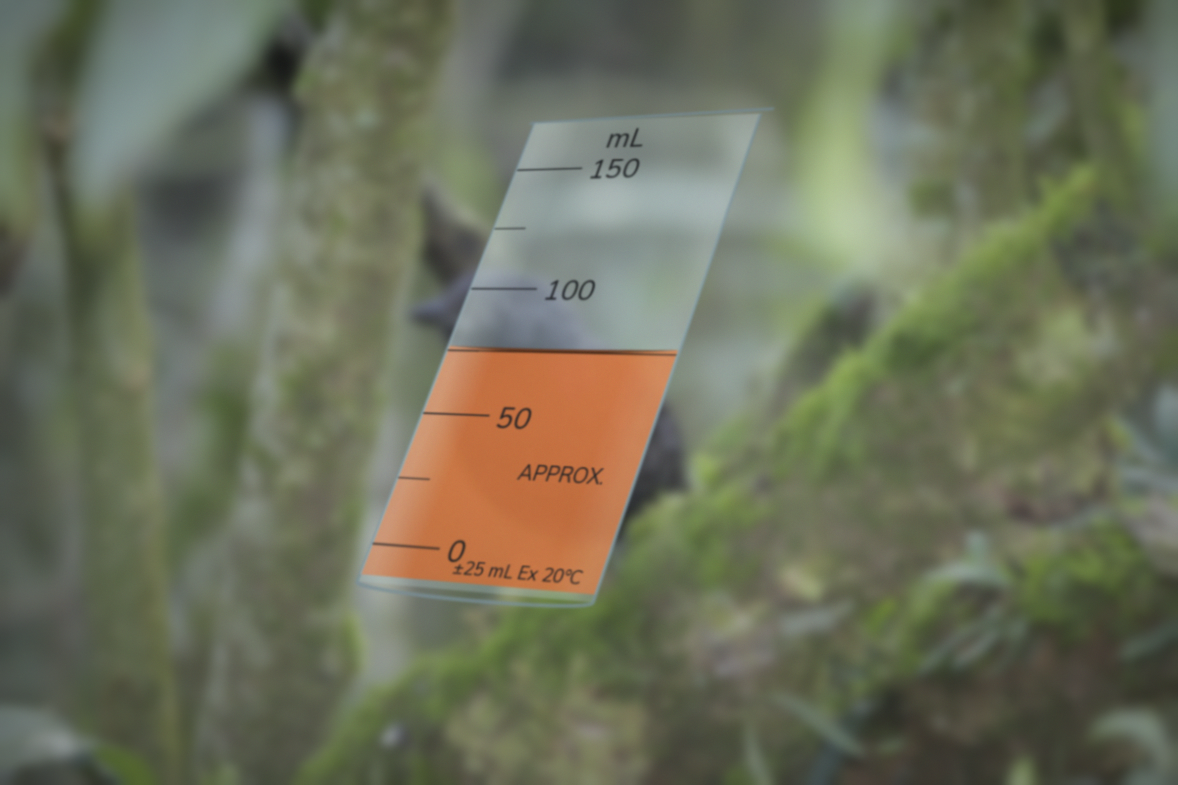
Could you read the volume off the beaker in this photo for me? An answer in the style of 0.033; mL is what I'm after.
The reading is 75; mL
